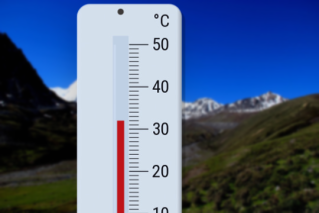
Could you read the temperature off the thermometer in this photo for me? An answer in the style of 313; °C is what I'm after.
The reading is 32; °C
